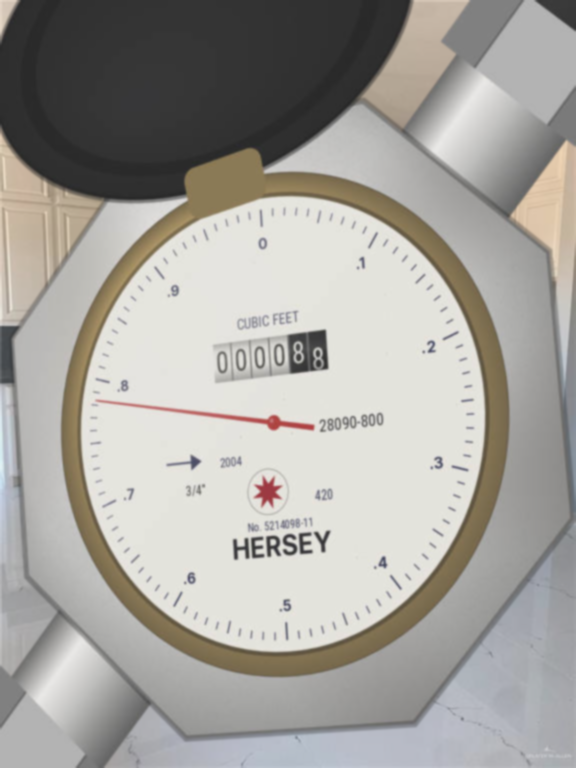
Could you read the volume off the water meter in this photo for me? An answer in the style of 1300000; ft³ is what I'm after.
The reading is 87.78; ft³
